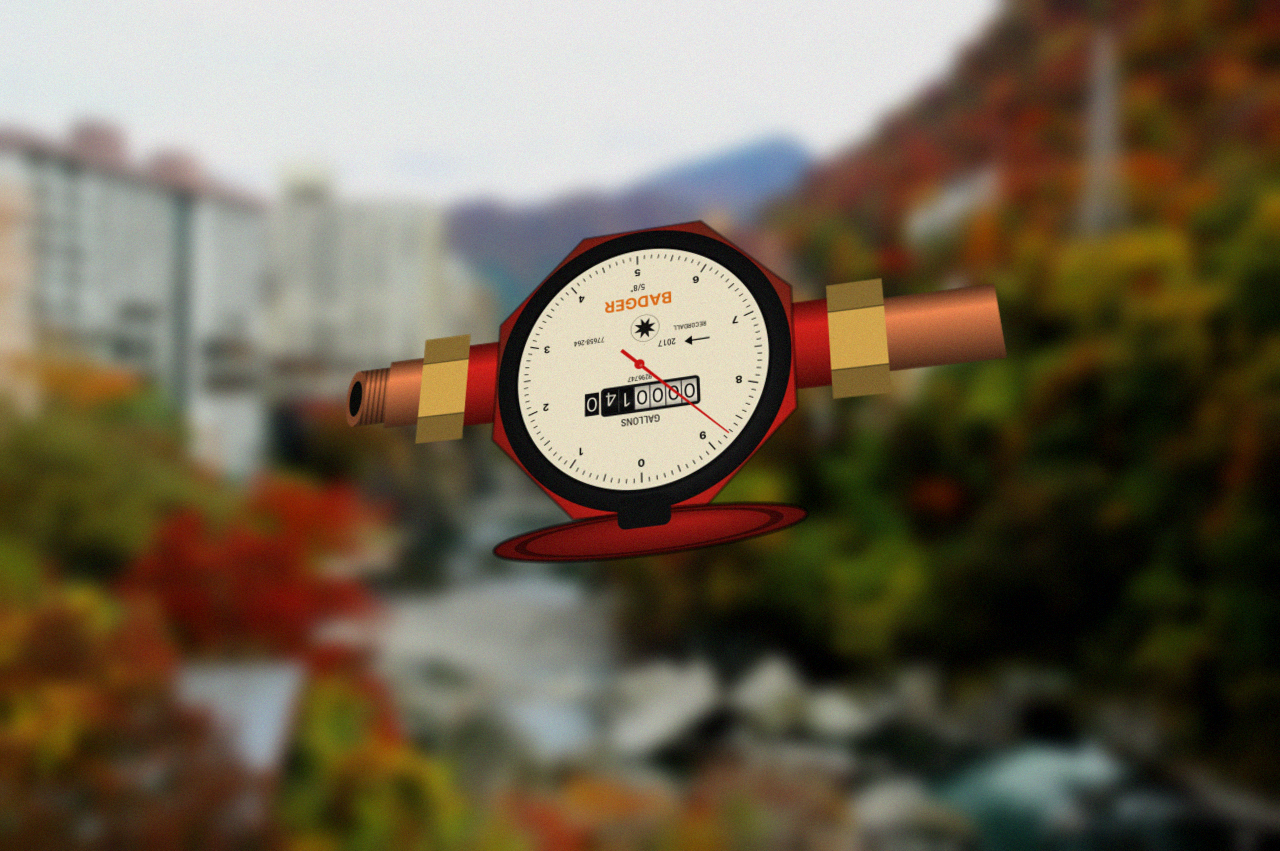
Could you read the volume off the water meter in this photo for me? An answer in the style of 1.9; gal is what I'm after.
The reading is 138.7; gal
